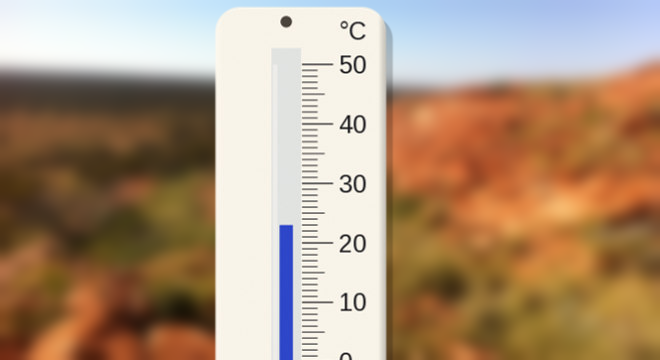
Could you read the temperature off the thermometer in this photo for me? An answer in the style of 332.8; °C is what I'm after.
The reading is 23; °C
